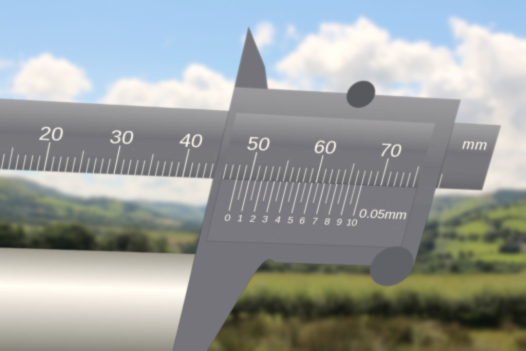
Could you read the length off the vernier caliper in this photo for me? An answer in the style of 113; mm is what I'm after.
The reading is 48.0; mm
